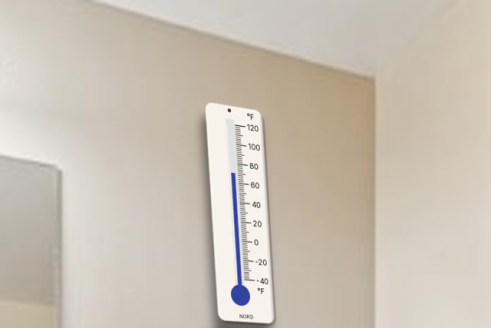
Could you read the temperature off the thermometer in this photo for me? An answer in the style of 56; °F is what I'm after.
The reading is 70; °F
